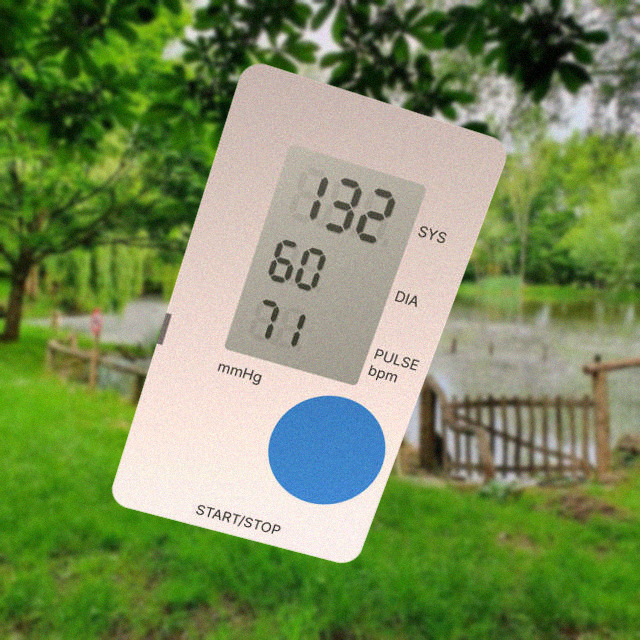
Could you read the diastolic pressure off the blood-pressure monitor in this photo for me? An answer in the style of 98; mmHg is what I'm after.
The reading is 60; mmHg
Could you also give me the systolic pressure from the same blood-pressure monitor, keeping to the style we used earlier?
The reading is 132; mmHg
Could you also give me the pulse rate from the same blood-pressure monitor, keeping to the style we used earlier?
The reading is 71; bpm
